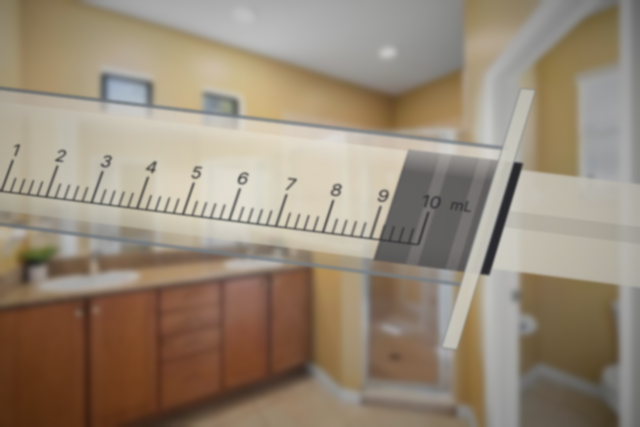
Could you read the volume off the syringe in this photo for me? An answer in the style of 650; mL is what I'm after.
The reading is 9.2; mL
